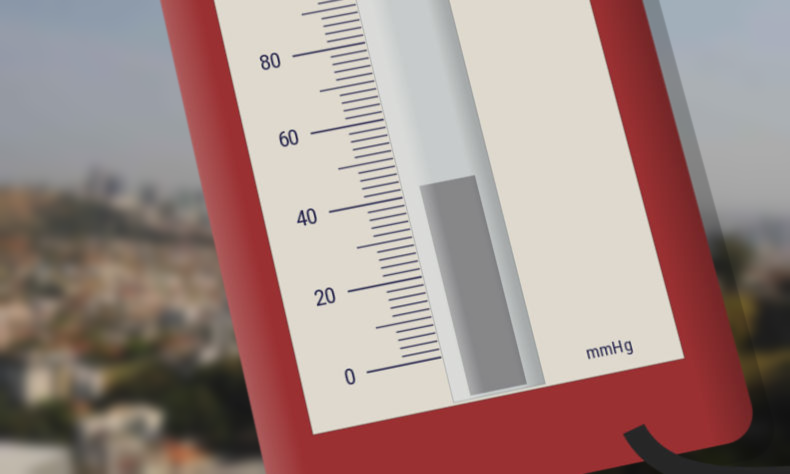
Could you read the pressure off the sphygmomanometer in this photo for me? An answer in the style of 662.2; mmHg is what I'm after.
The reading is 42; mmHg
